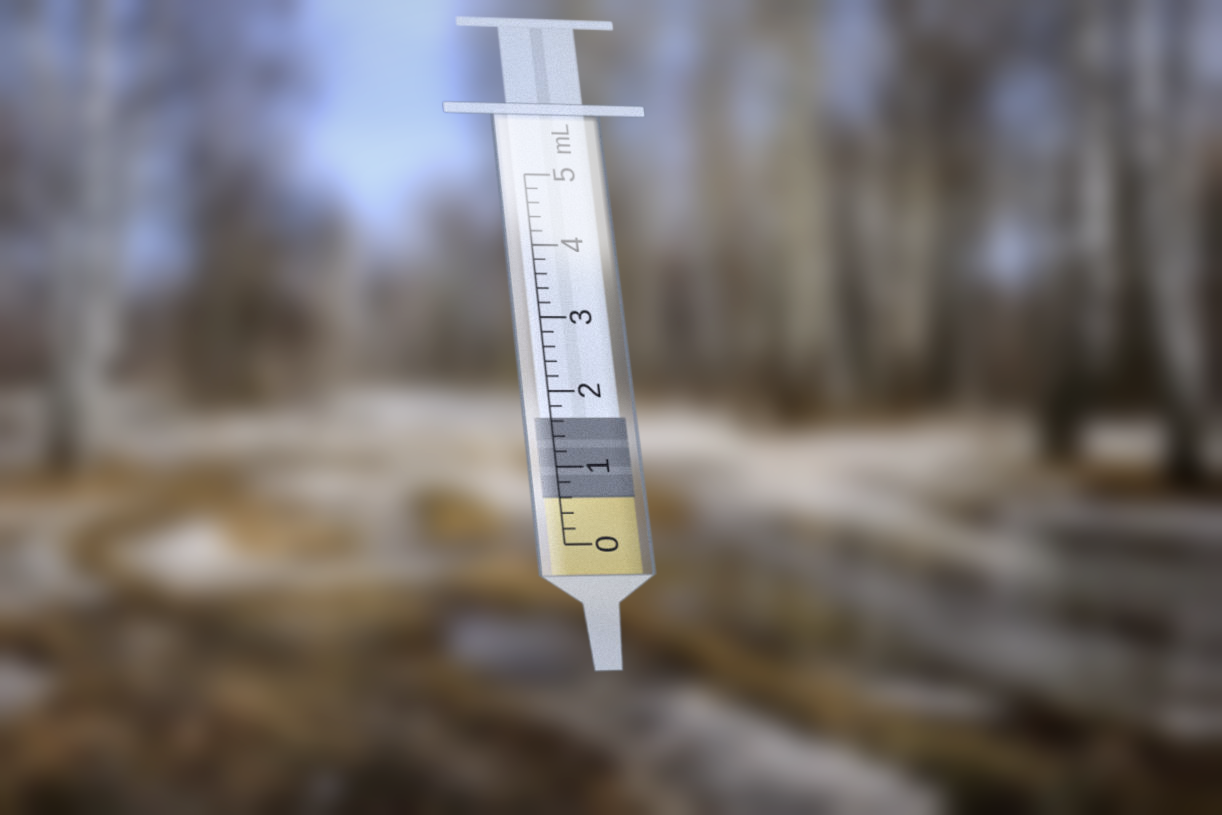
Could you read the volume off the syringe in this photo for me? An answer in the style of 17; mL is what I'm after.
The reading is 0.6; mL
